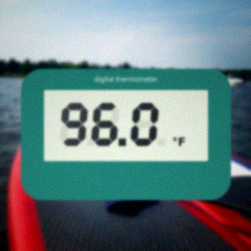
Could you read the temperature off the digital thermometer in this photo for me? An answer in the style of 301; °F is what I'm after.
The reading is 96.0; °F
